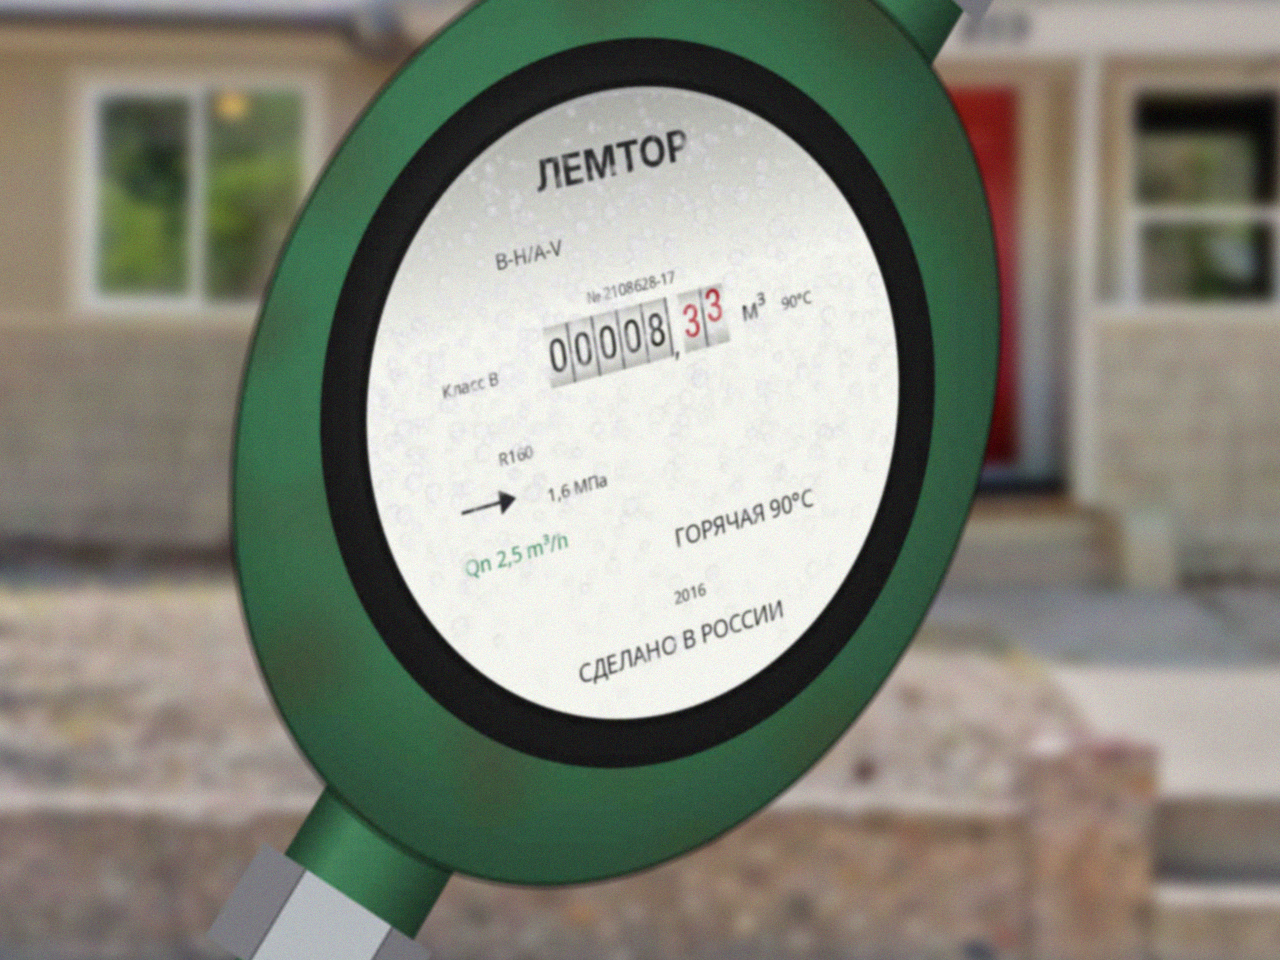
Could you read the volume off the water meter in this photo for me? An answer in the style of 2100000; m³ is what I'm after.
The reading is 8.33; m³
